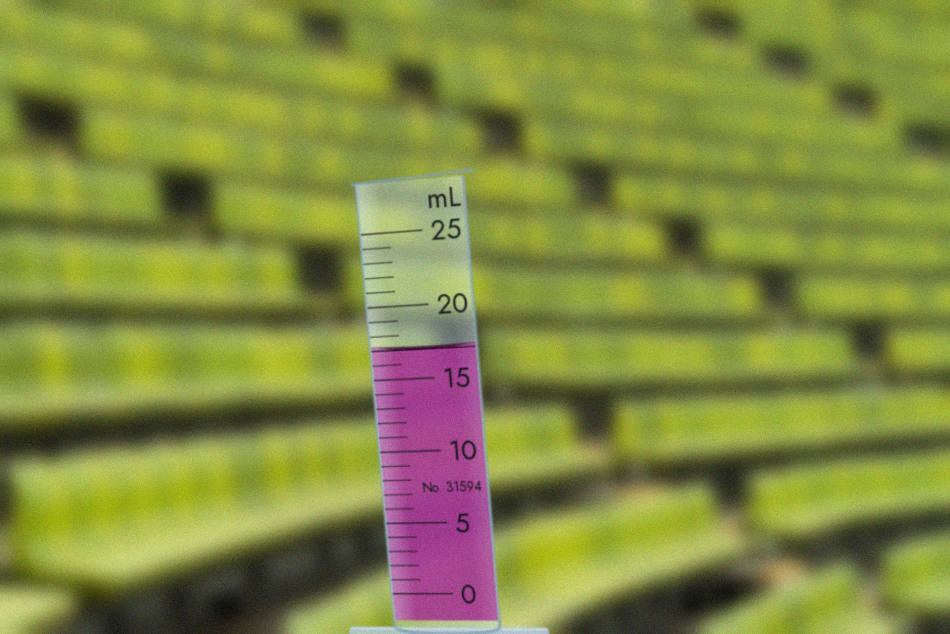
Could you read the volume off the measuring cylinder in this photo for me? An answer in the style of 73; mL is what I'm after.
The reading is 17; mL
